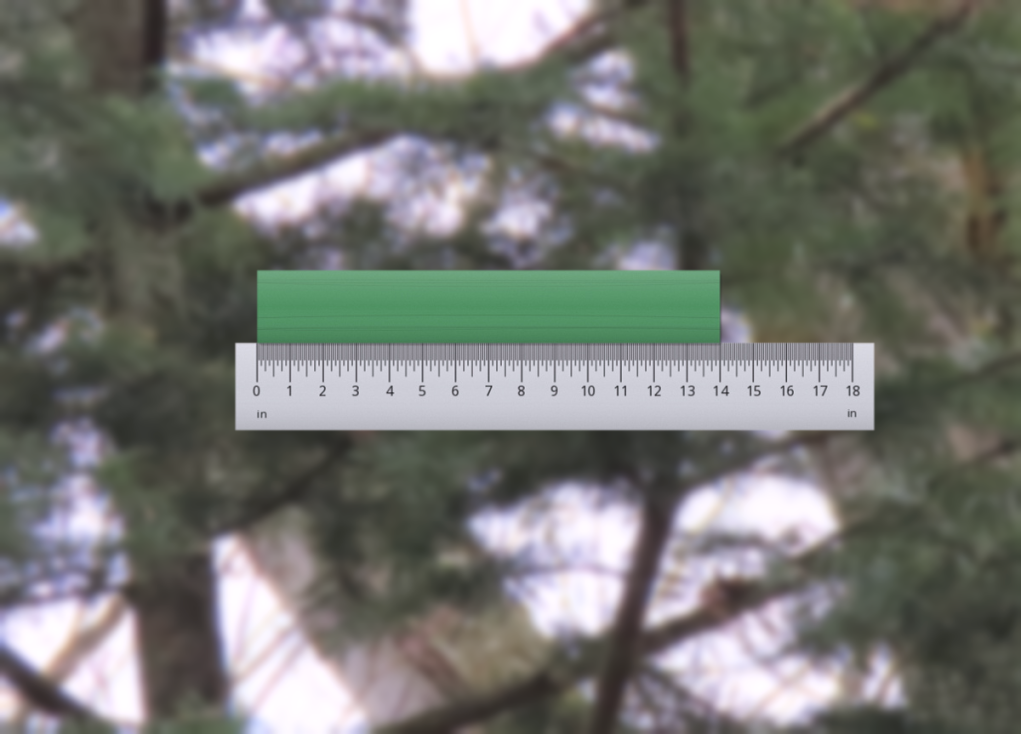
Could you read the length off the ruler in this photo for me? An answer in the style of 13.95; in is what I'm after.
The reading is 14; in
